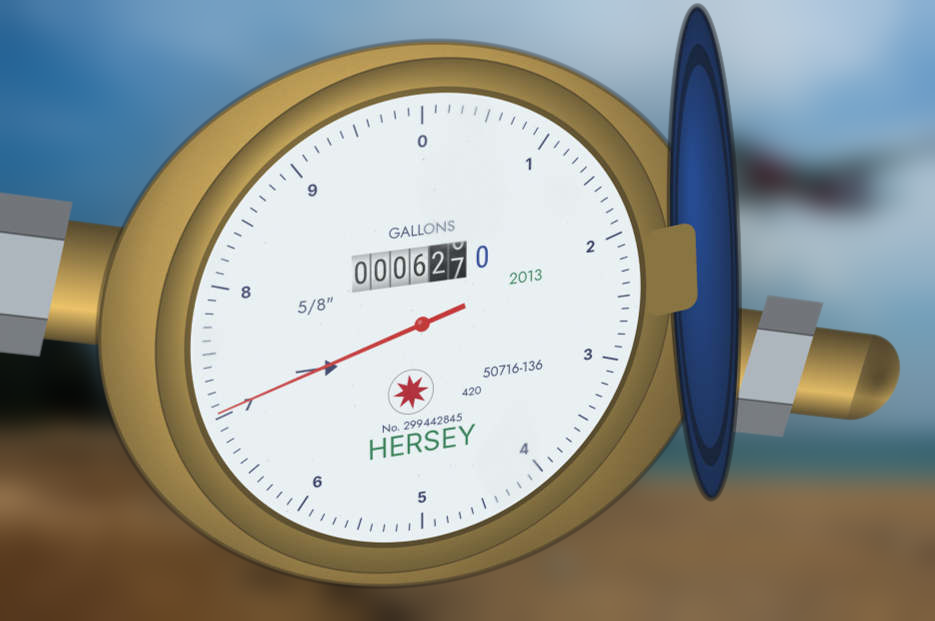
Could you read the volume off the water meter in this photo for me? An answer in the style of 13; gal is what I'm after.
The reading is 6267.0; gal
